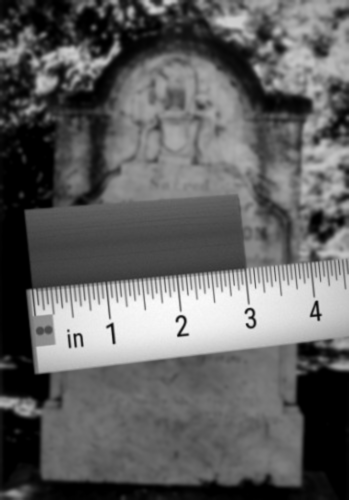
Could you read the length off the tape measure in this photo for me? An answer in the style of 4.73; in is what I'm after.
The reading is 3; in
